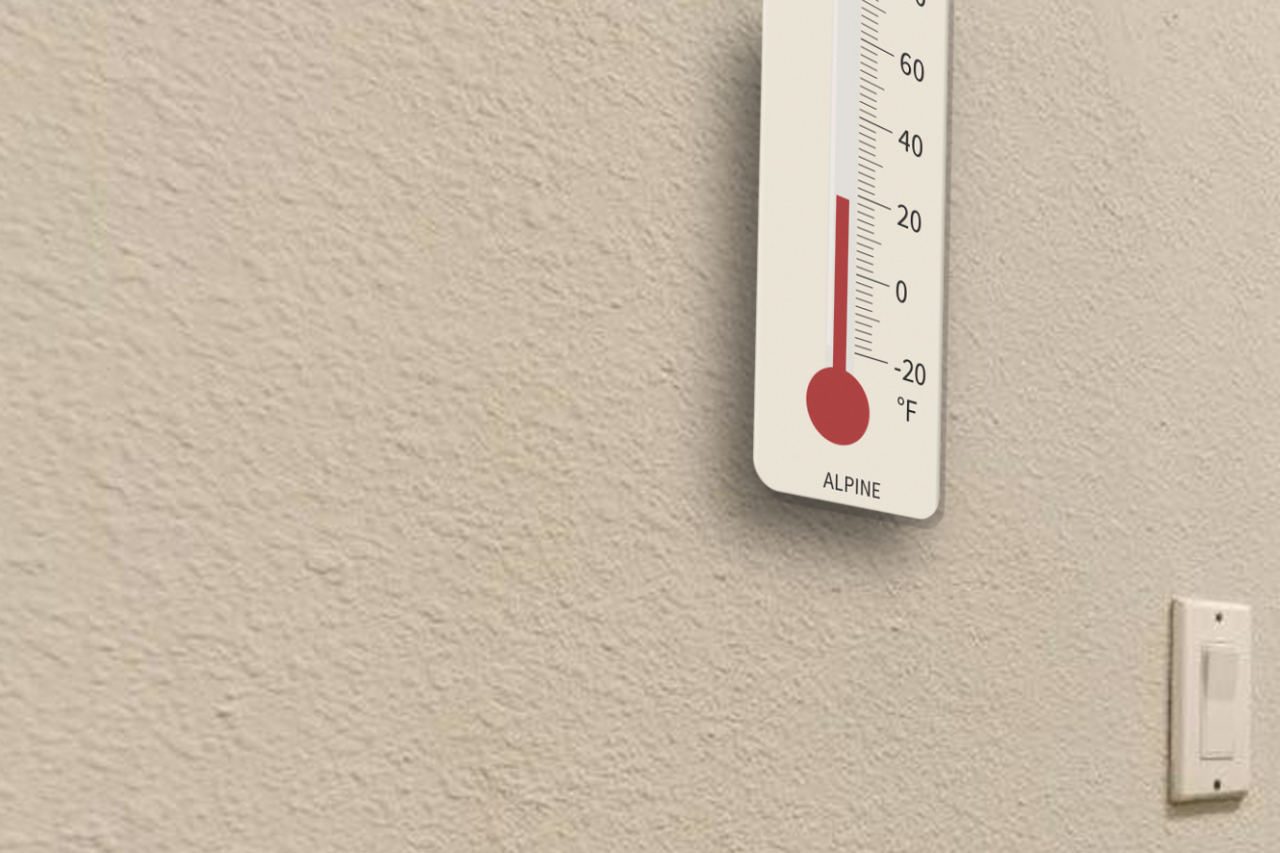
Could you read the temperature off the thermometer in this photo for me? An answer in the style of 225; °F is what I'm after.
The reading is 18; °F
